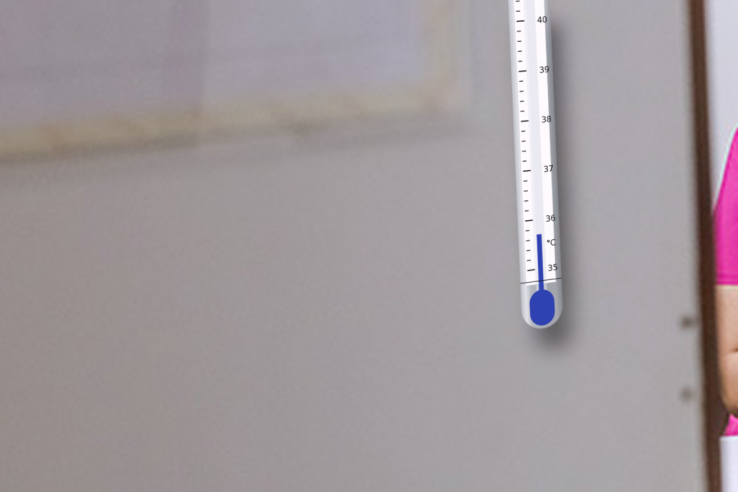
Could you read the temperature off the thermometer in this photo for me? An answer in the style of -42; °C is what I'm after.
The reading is 35.7; °C
